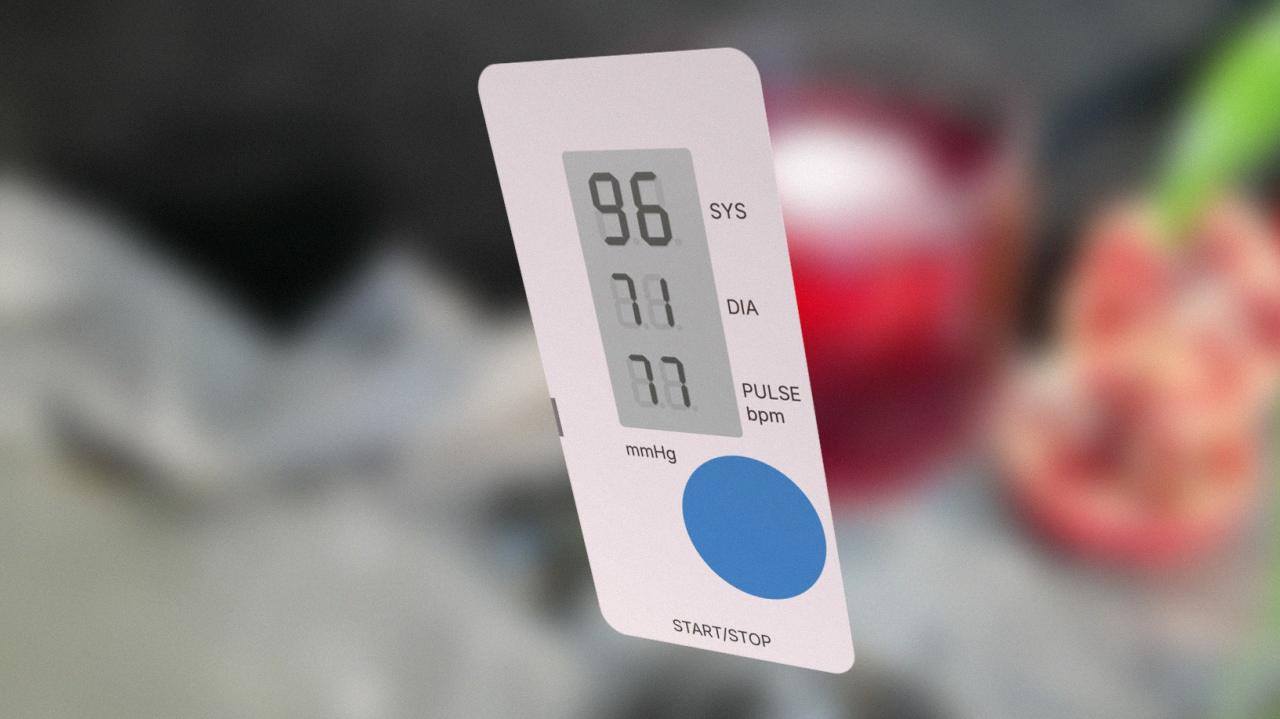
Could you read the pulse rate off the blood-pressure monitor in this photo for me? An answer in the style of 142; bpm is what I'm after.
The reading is 77; bpm
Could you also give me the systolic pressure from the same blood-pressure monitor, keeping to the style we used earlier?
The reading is 96; mmHg
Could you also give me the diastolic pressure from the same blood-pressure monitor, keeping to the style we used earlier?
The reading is 71; mmHg
